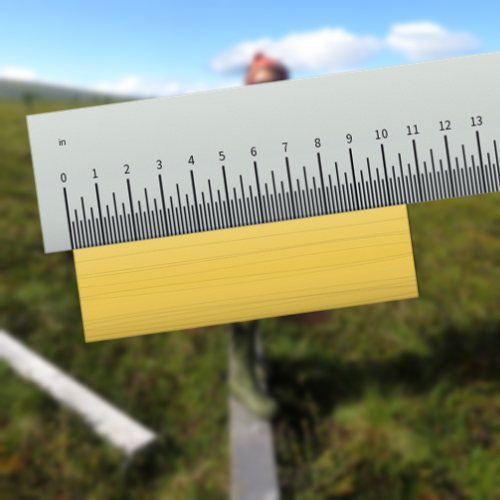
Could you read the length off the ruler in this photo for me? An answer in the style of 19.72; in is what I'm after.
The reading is 10.5; in
